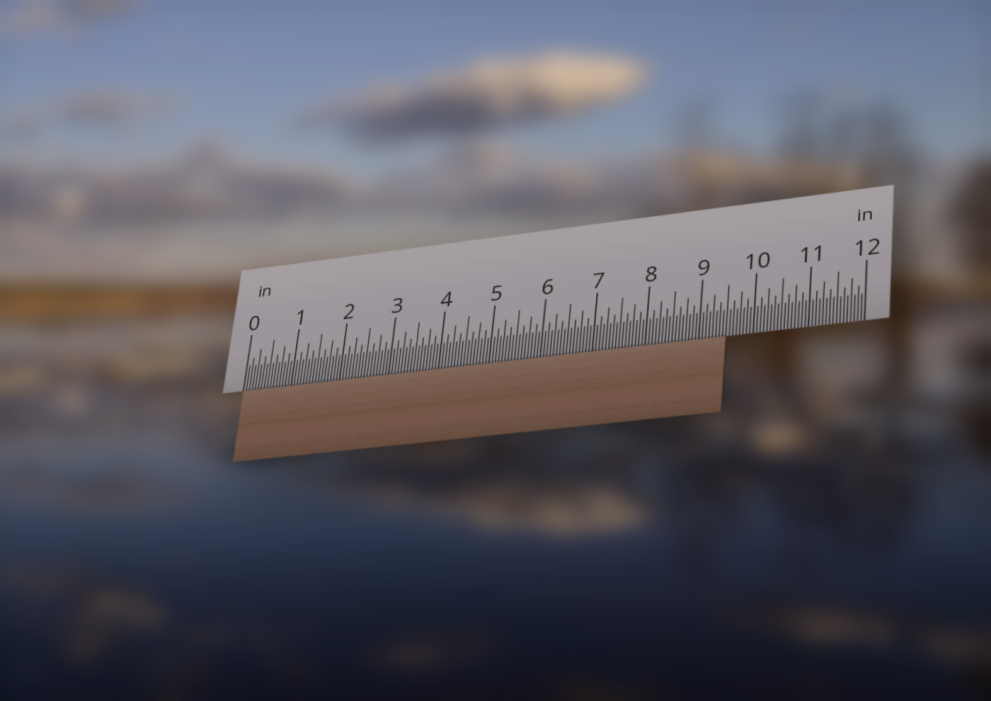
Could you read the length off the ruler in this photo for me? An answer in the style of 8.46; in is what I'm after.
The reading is 9.5; in
